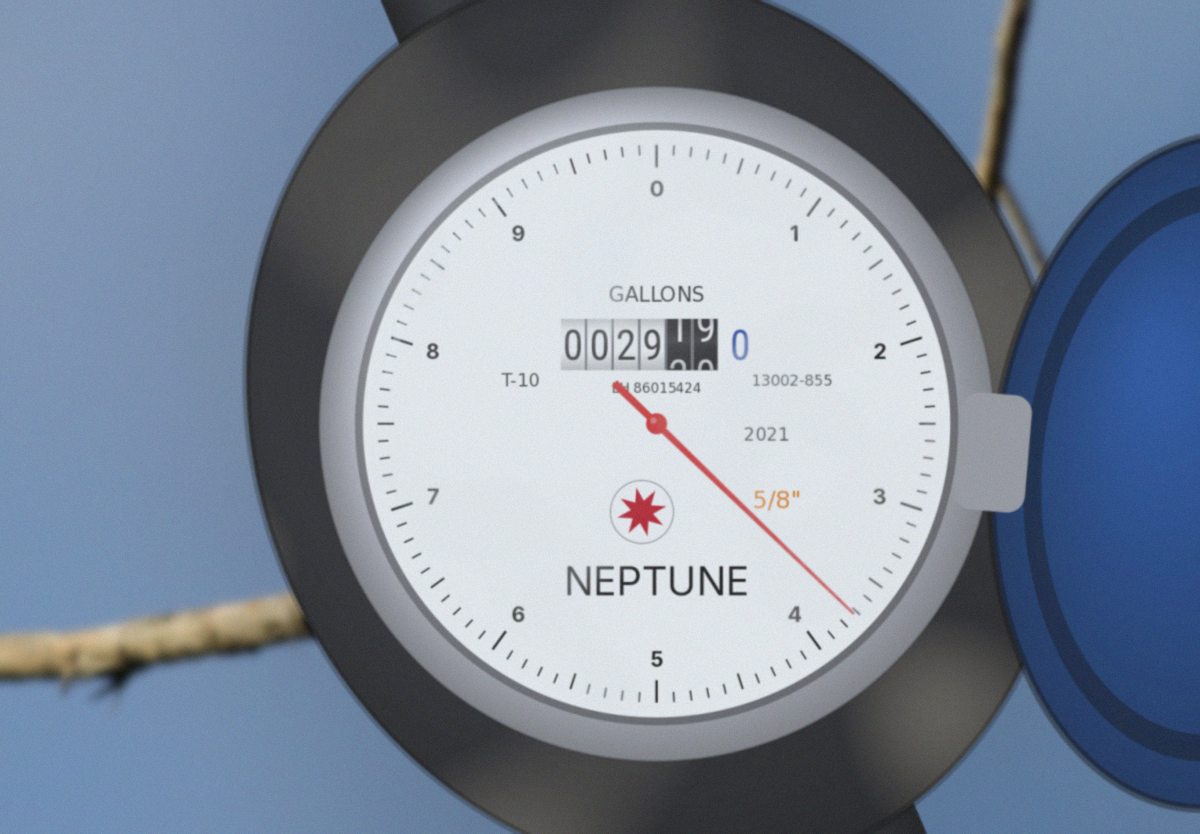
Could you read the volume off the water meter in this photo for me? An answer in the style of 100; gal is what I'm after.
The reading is 29193.7; gal
